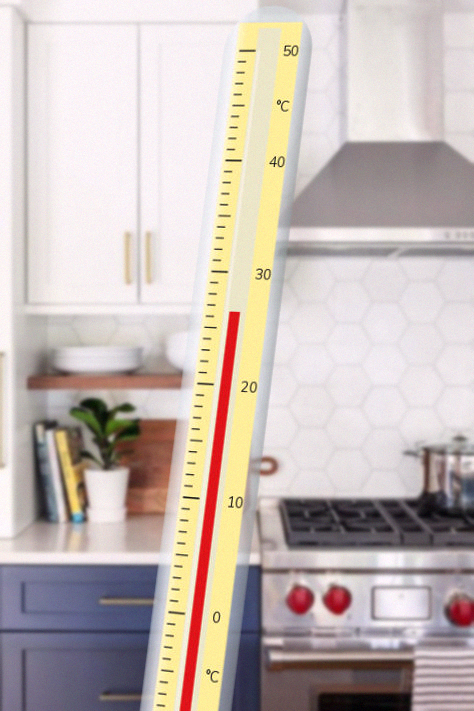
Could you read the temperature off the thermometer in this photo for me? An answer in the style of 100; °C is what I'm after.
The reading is 26.5; °C
